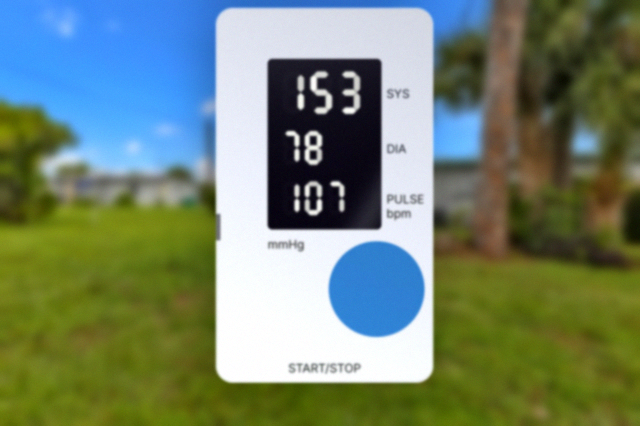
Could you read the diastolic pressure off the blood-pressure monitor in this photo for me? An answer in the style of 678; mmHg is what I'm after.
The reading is 78; mmHg
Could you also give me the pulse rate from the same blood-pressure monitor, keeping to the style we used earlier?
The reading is 107; bpm
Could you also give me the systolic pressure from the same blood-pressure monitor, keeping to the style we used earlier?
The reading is 153; mmHg
